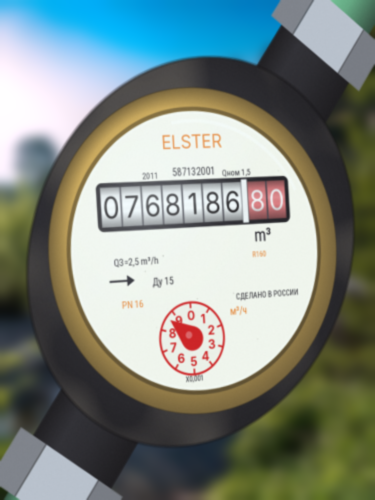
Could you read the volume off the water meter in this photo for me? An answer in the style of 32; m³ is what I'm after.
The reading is 768186.808; m³
